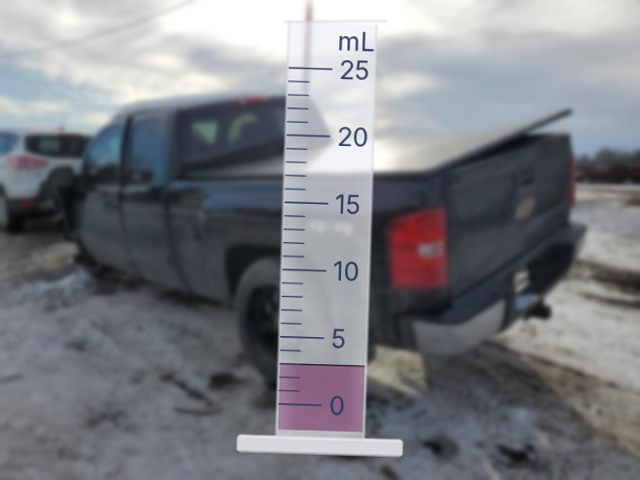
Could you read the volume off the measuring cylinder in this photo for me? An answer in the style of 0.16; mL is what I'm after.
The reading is 3; mL
